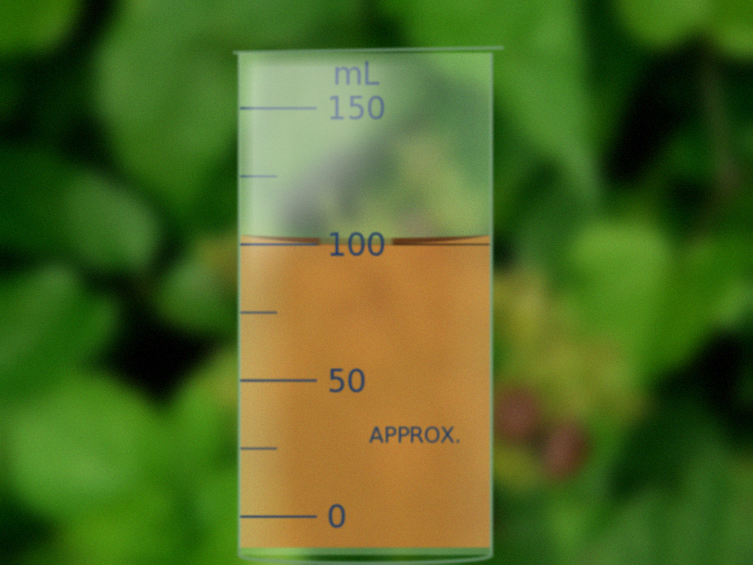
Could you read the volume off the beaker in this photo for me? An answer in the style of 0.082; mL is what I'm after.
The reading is 100; mL
